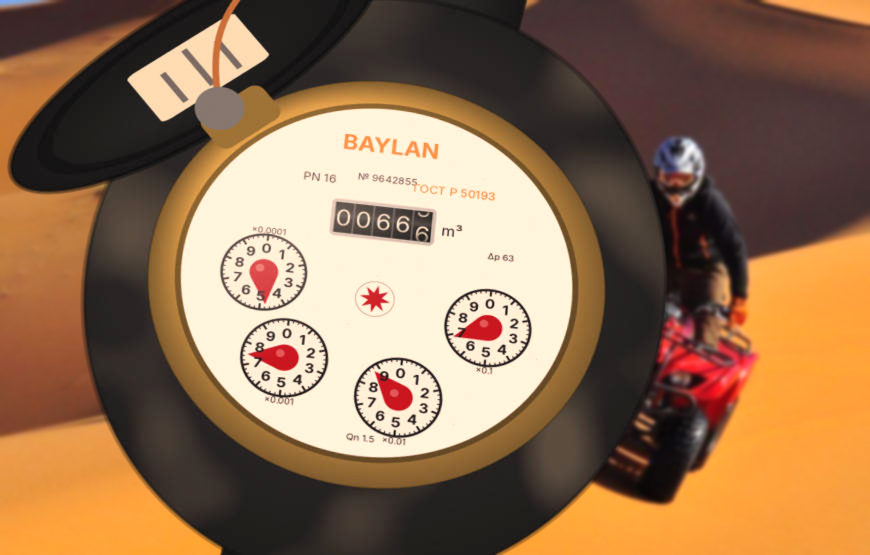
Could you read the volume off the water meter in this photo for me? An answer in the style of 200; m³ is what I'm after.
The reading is 665.6874; m³
